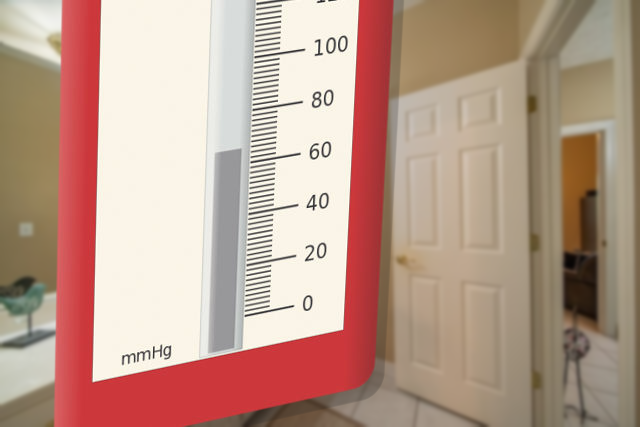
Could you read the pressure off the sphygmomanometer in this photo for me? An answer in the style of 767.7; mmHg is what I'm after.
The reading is 66; mmHg
